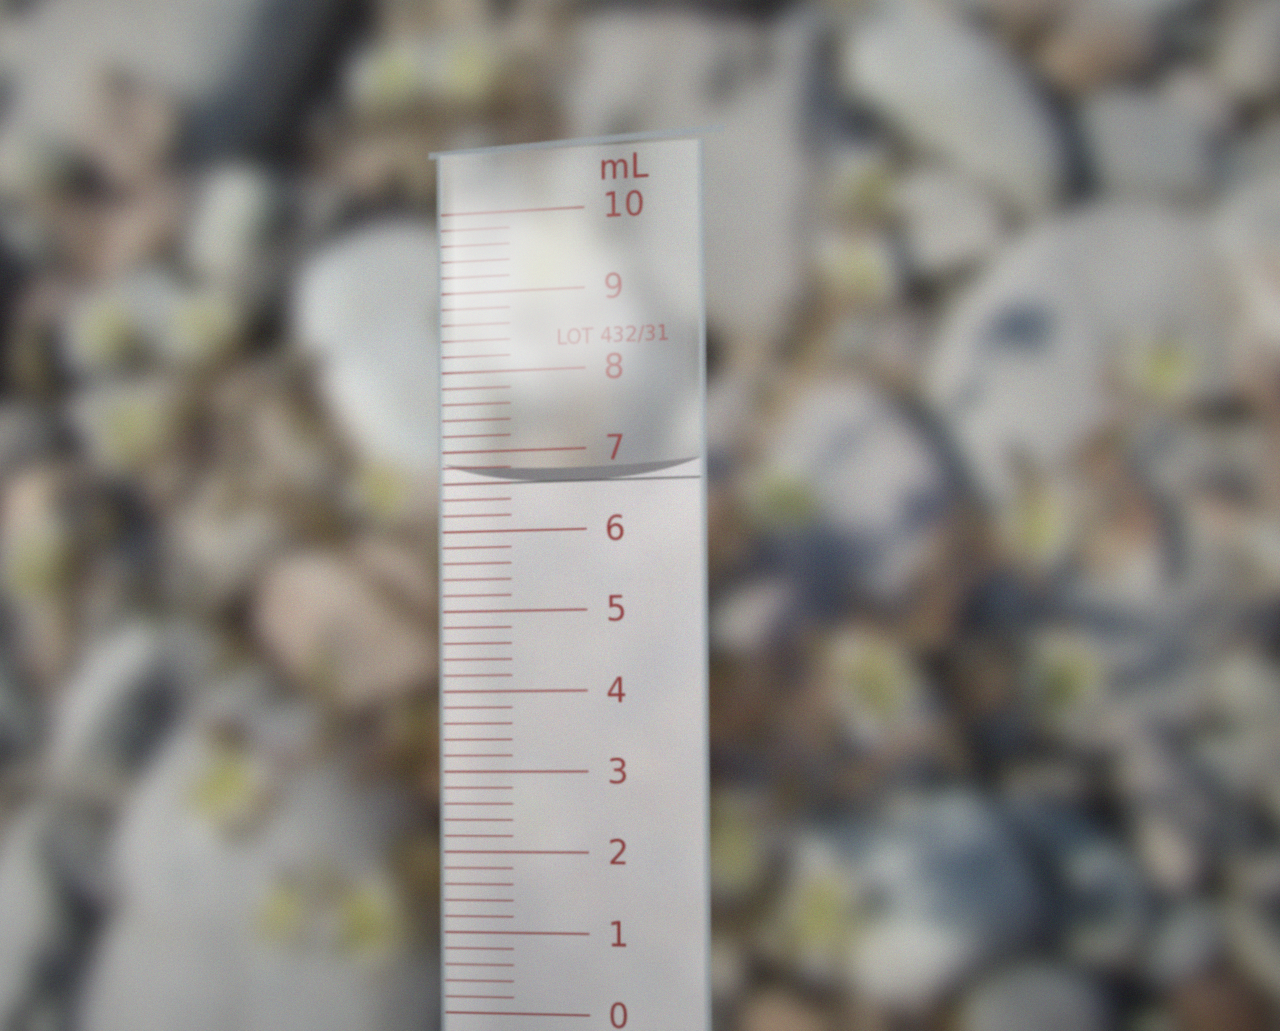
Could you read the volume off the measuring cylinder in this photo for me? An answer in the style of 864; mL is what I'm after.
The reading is 6.6; mL
